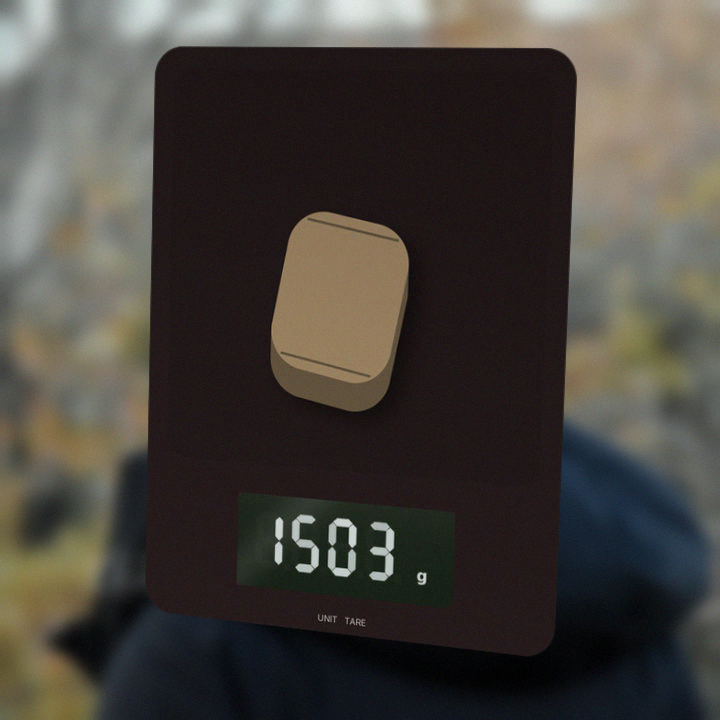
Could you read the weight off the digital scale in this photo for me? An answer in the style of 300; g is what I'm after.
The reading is 1503; g
